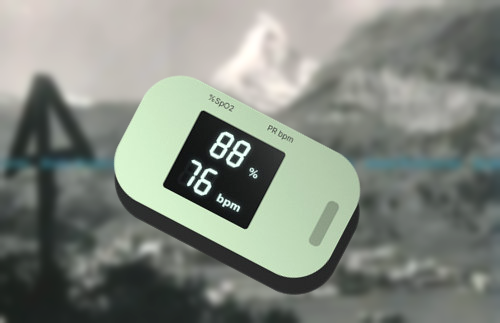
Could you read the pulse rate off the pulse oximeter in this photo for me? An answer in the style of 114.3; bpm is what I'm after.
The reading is 76; bpm
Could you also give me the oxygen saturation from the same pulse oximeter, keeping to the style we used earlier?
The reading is 88; %
